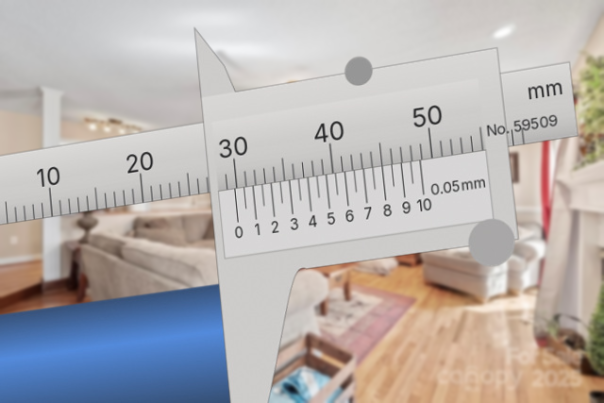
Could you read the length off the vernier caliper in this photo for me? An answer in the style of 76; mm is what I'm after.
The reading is 29.8; mm
